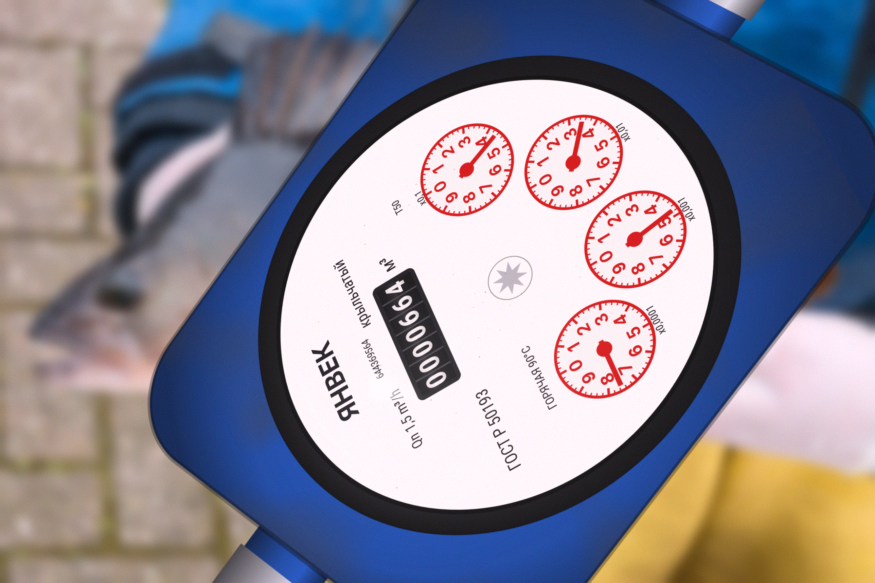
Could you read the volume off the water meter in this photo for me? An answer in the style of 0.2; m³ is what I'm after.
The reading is 664.4347; m³
